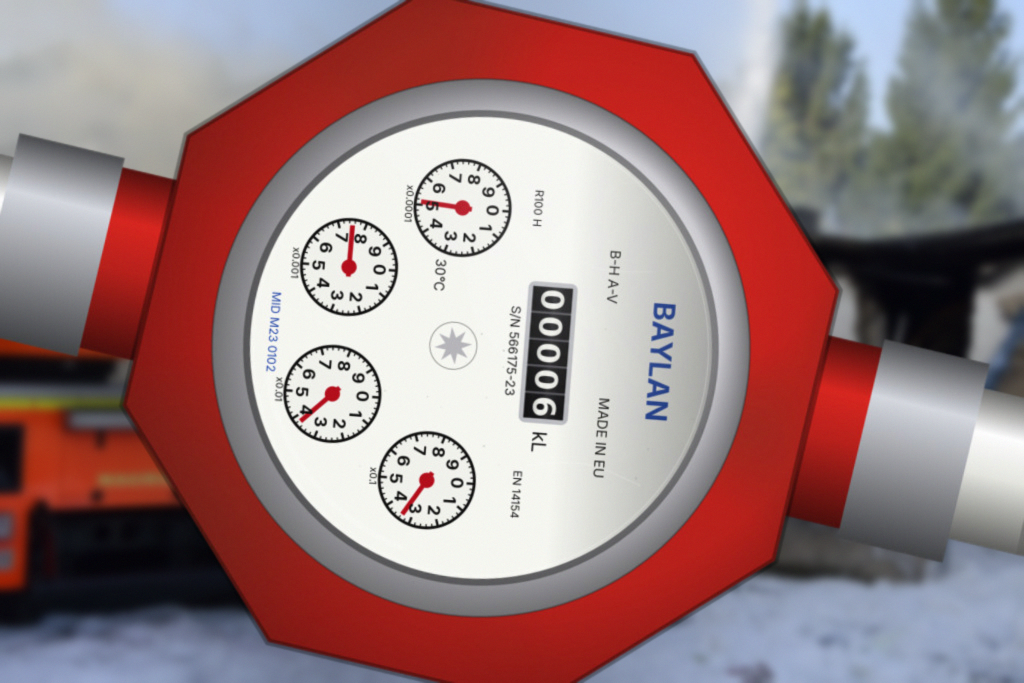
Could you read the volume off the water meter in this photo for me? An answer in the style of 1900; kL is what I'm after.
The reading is 6.3375; kL
